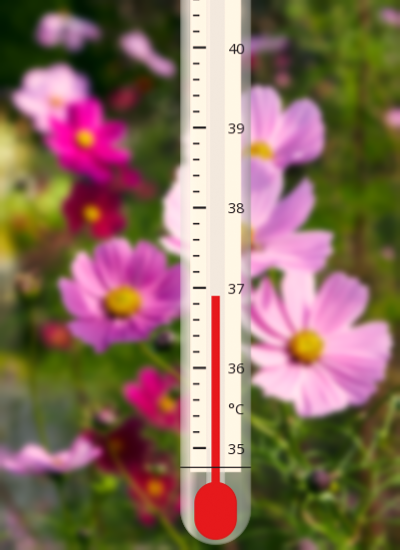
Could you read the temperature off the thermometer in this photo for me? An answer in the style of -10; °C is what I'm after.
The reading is 36.9; °C
